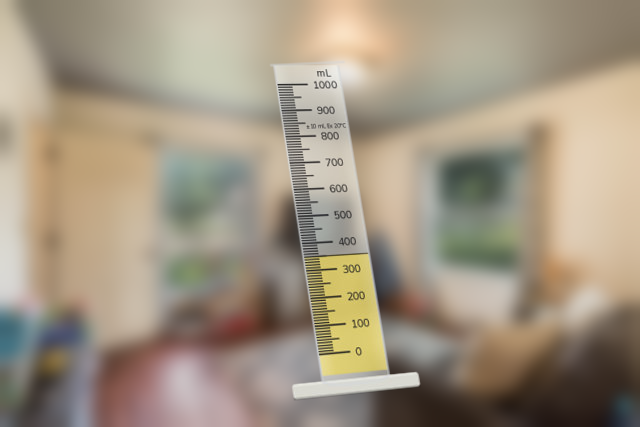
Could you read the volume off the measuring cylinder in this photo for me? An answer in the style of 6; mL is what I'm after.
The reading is 350; mL
